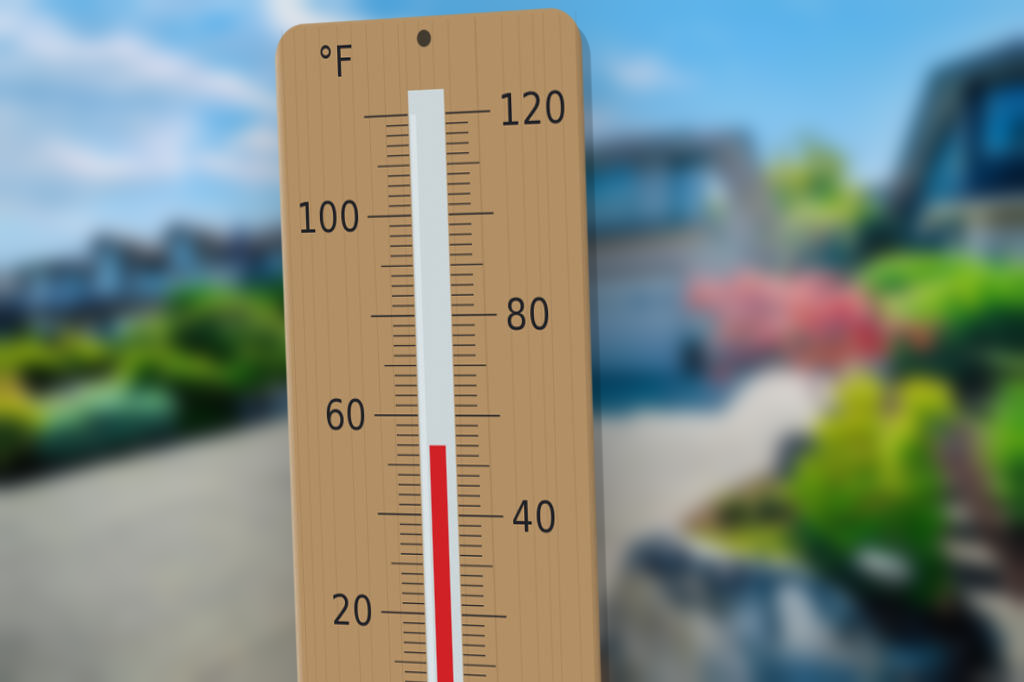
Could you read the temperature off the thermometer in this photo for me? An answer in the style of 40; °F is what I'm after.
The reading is 54; °F
